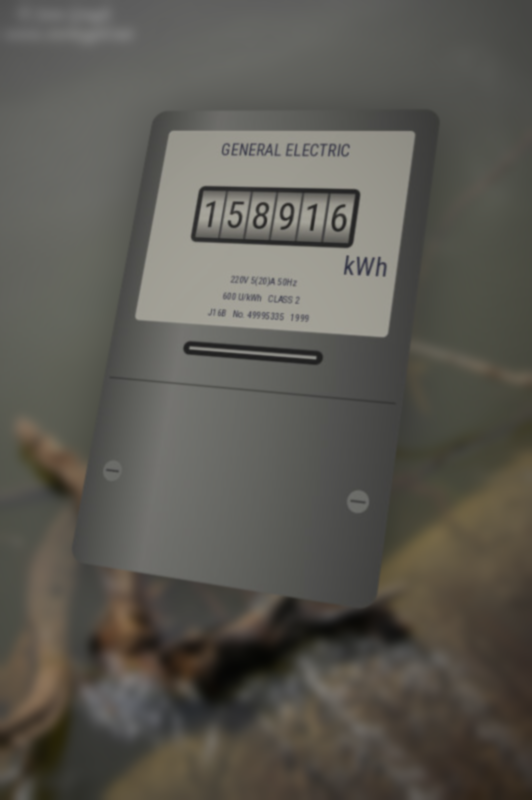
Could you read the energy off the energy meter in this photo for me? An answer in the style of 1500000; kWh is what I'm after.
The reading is 158916; kWh
